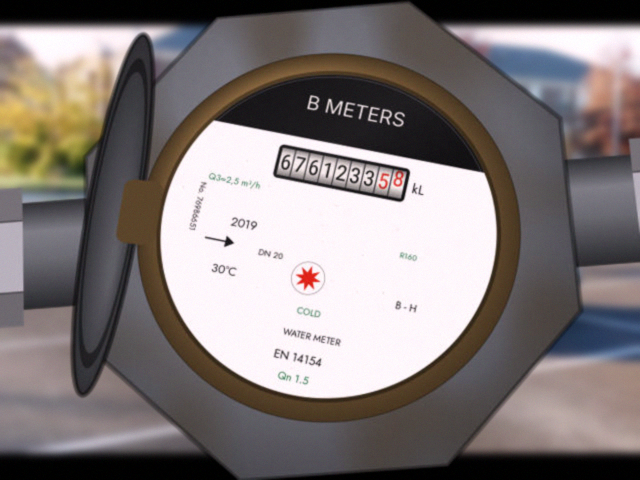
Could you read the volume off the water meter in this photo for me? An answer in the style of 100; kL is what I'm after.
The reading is 6761233.58; kL
